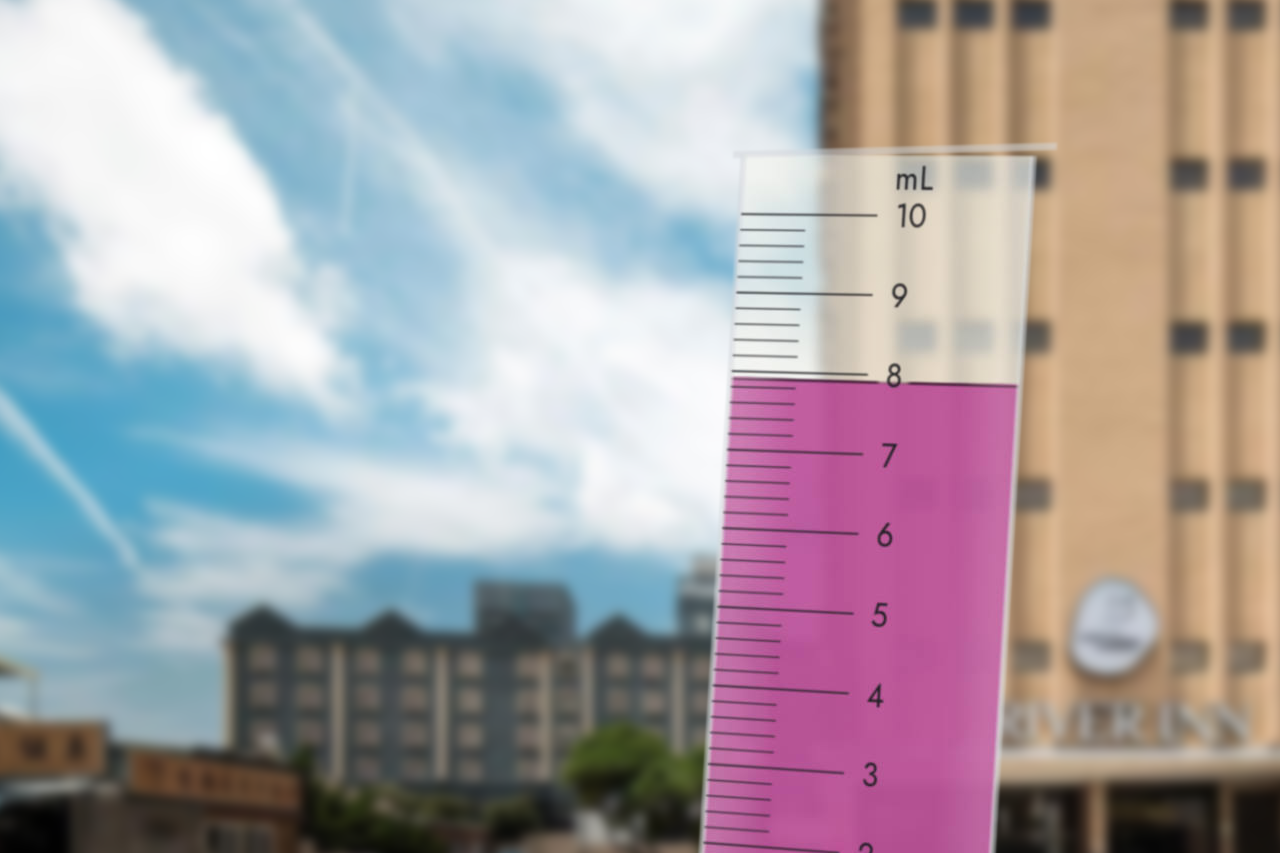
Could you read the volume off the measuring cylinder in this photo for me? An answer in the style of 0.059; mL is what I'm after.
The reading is 7.9; mL
